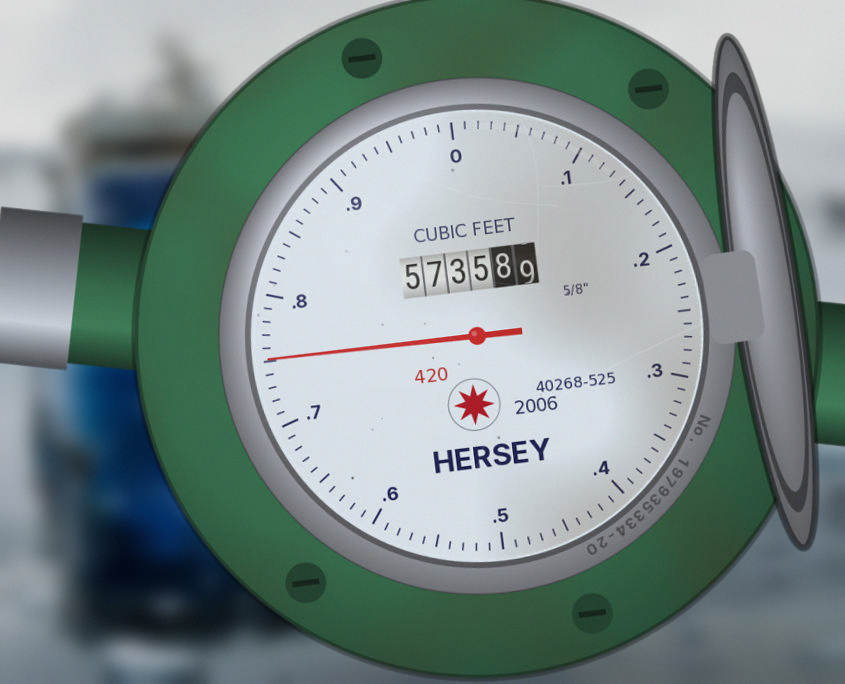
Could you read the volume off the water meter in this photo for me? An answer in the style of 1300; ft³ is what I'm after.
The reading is 573588.75; ft³
